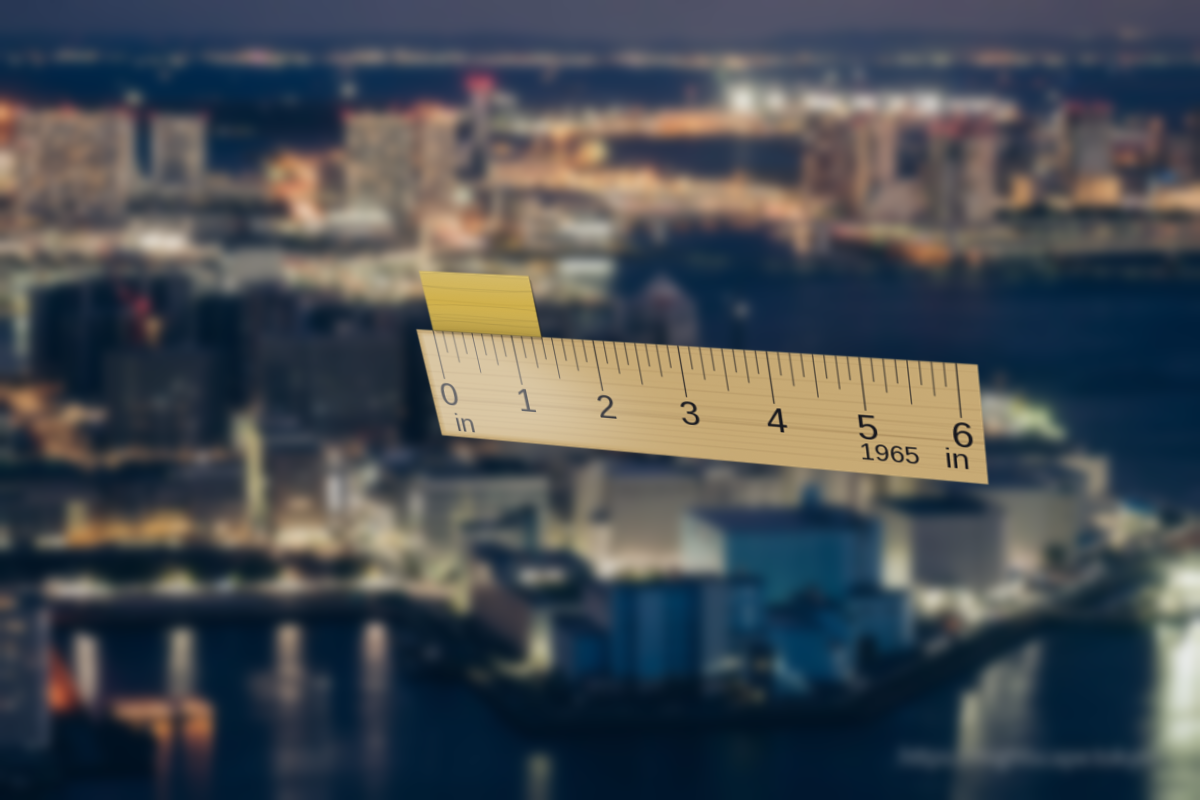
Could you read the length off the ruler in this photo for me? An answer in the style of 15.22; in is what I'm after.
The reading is 1.375; in
